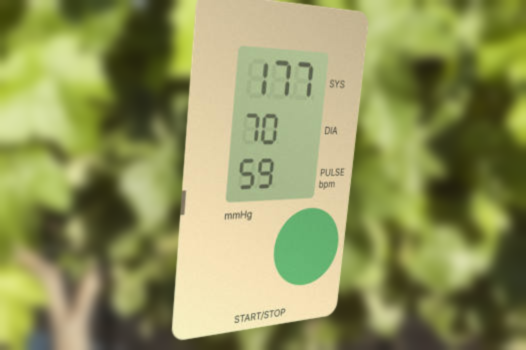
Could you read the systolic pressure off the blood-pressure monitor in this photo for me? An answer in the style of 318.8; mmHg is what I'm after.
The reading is 177; mmHg
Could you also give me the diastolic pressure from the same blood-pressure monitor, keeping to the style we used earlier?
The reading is 70; mmHg
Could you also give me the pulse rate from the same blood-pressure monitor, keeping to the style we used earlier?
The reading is 59; bpm
